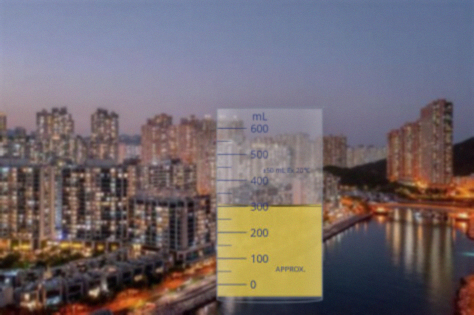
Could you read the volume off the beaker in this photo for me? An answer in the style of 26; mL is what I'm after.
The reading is 300; mL
